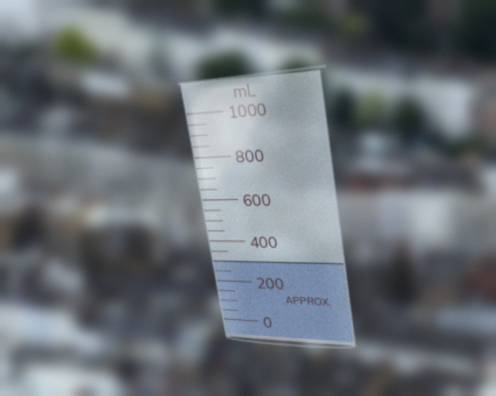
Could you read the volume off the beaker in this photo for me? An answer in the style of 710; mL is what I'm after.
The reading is 300; mL
